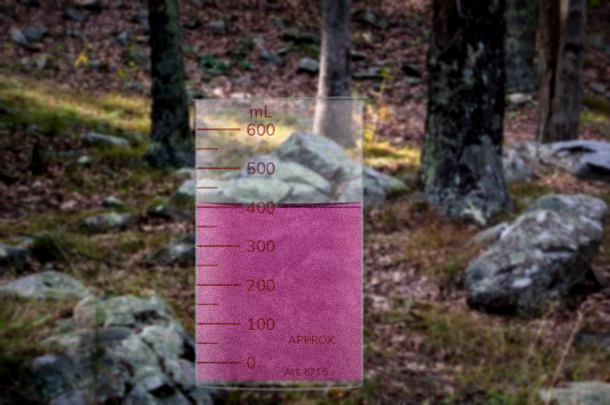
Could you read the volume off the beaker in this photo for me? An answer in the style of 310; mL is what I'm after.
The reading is 400; mL
